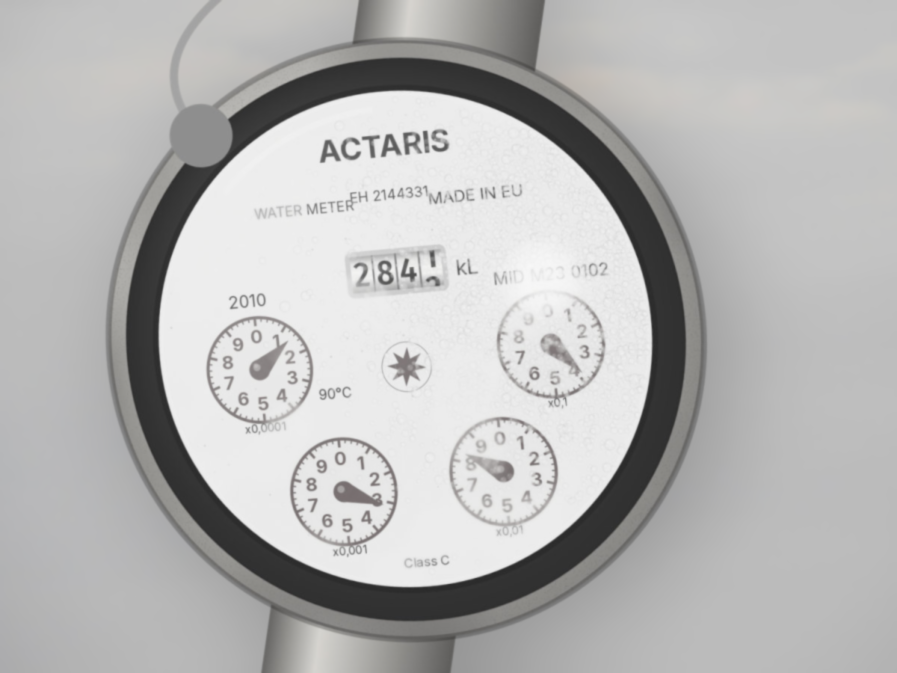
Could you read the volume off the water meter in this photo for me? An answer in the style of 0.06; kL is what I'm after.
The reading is 2841.3831; kL
